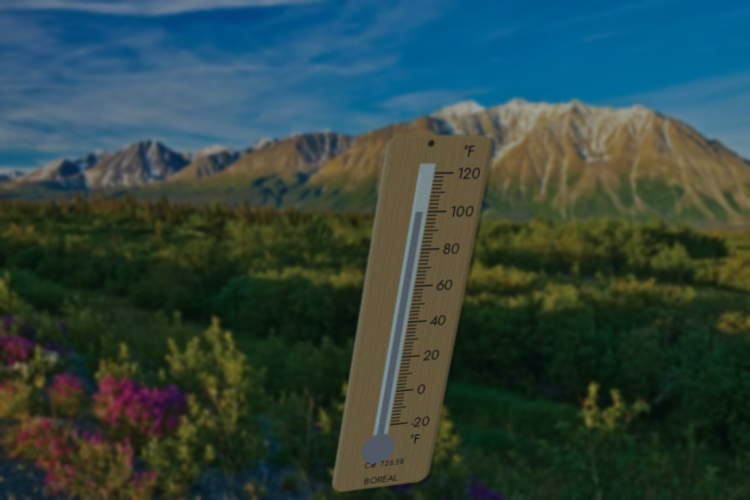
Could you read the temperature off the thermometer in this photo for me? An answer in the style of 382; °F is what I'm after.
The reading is 100; °F
